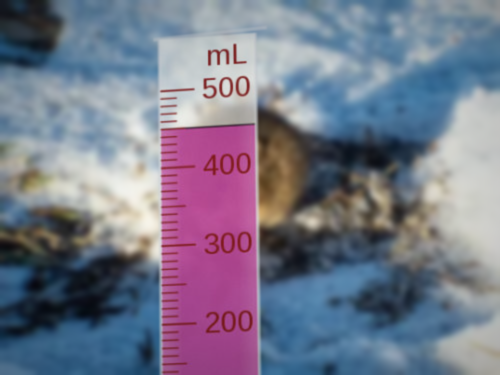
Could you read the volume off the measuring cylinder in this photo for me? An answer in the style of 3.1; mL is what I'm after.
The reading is 450; mL
